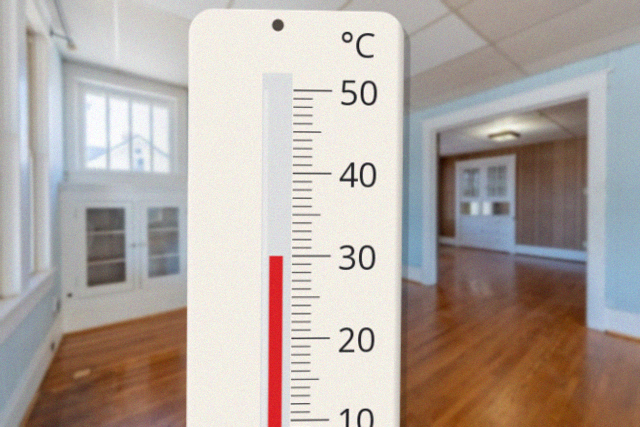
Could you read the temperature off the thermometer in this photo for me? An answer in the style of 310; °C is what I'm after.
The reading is 30; °C
